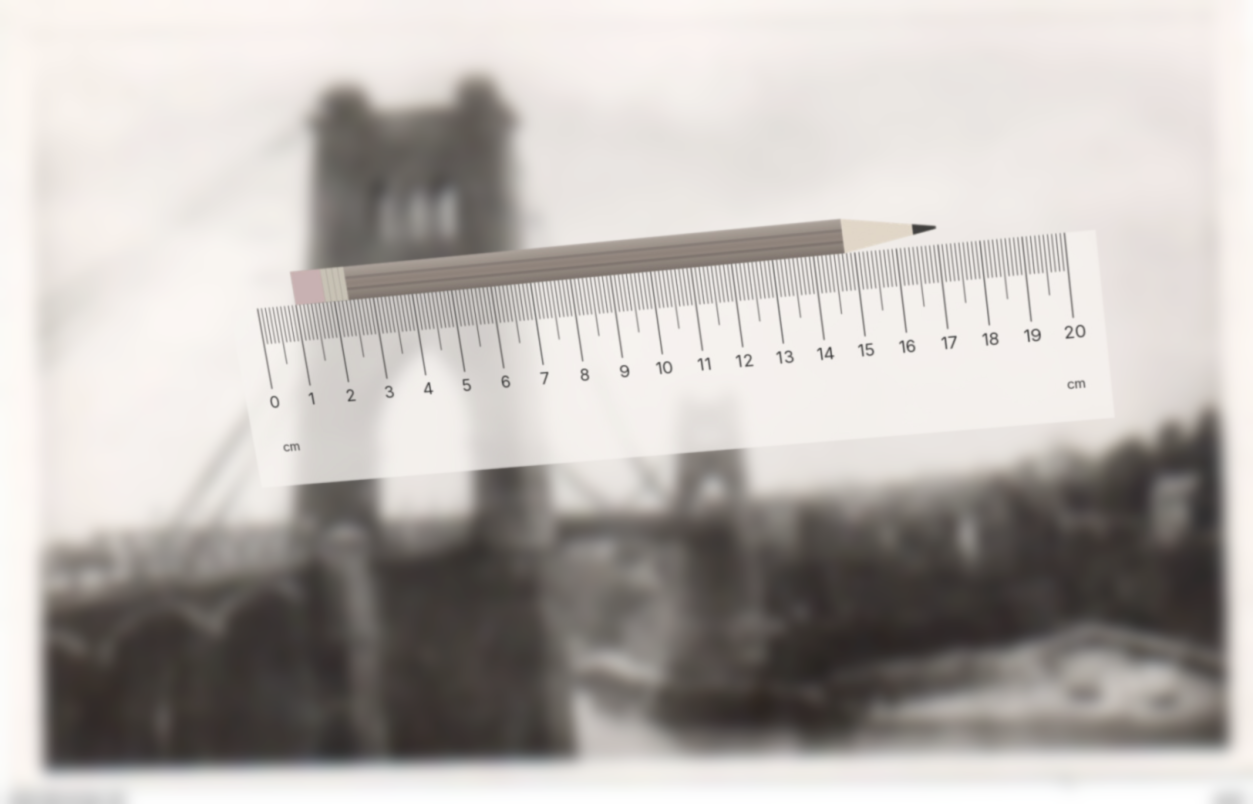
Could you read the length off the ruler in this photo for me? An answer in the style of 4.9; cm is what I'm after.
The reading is 16; cm
